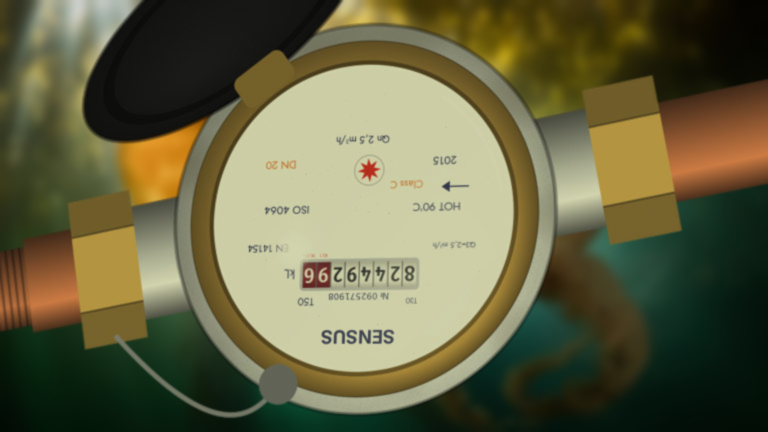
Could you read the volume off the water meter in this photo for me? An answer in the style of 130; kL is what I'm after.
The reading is 824492.96; kL
